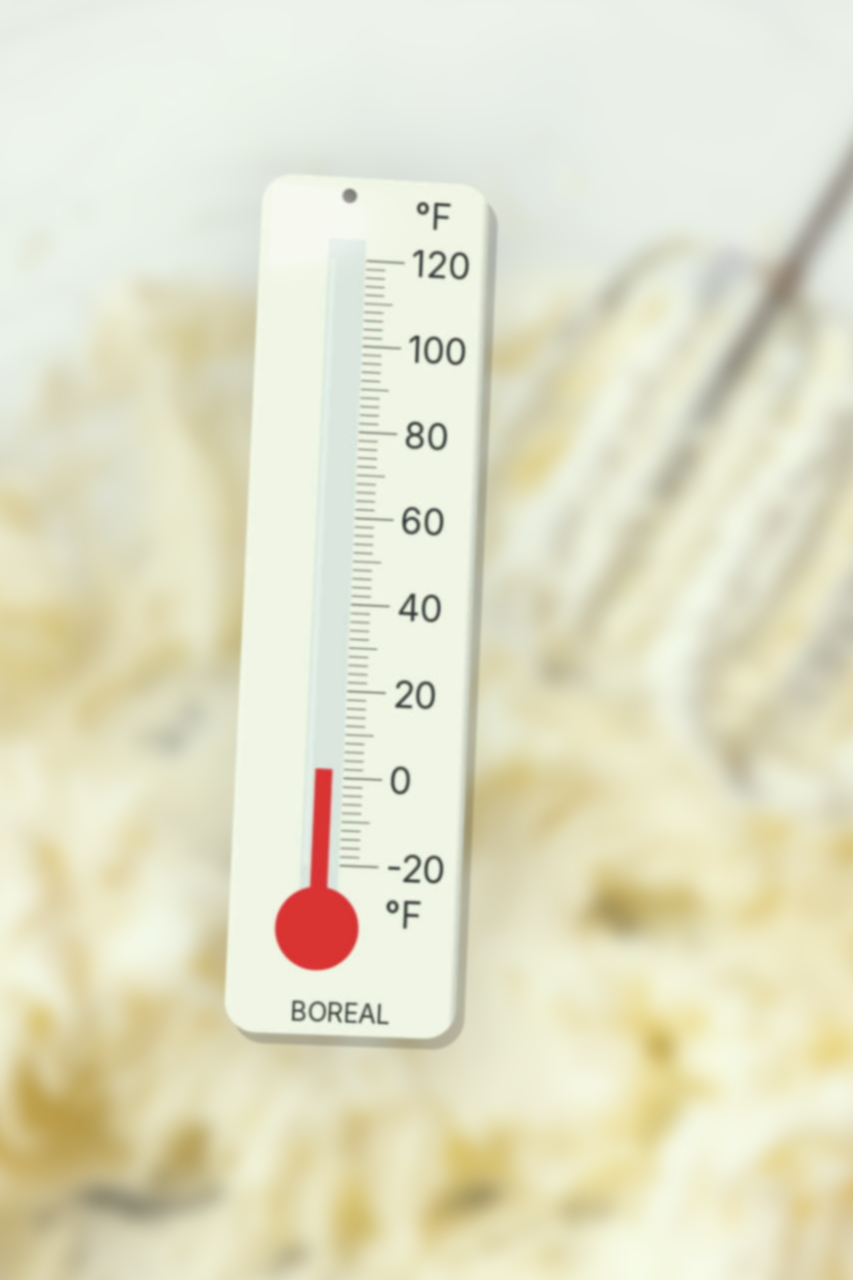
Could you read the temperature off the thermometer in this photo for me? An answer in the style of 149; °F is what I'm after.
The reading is 2; °F
